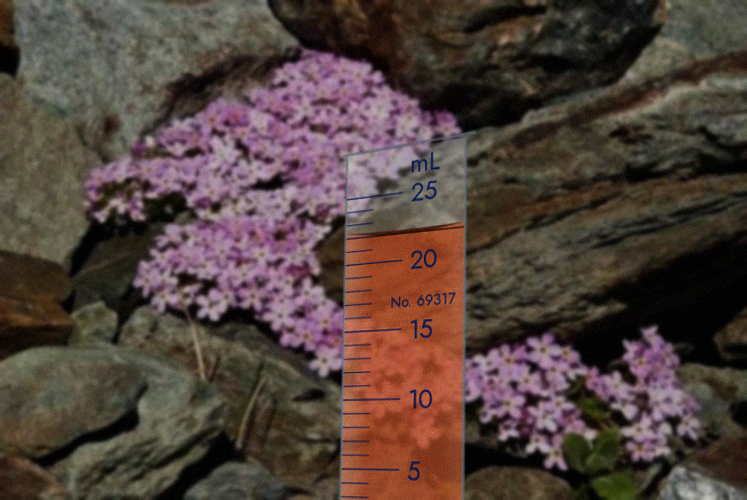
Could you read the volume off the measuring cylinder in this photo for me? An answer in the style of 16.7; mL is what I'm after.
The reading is 22; mL
